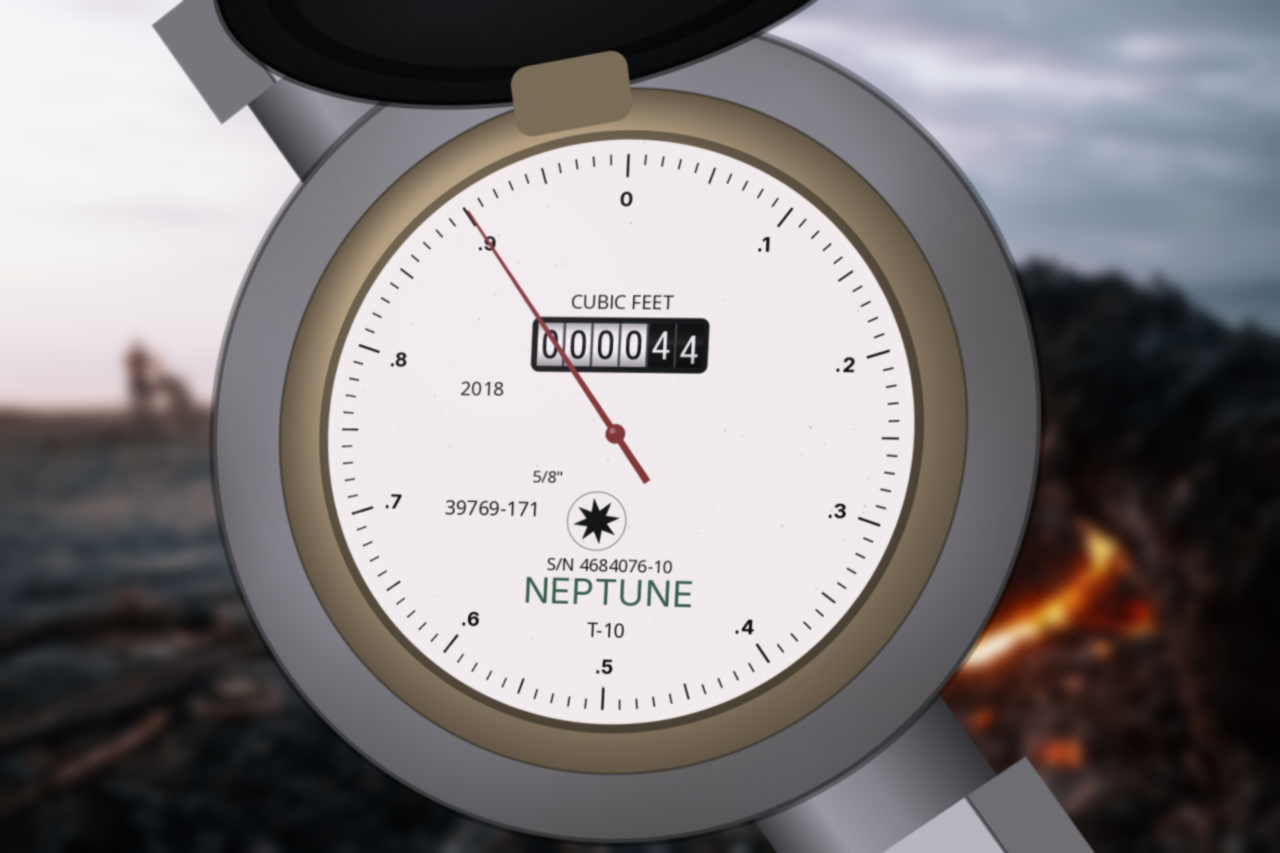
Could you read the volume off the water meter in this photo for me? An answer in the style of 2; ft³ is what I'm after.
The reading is 43.90; ft³
